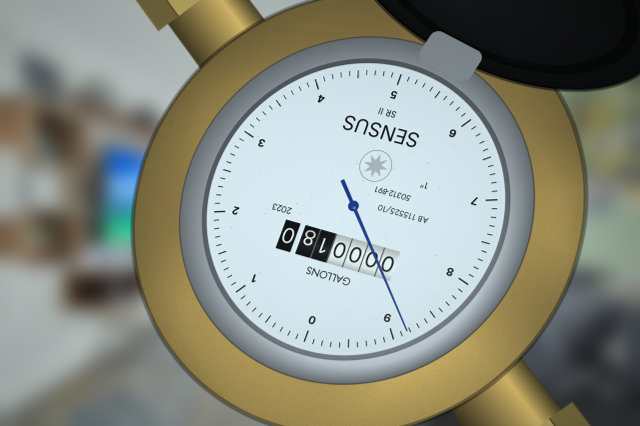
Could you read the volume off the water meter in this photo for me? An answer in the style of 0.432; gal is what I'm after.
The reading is 178.8; gal
